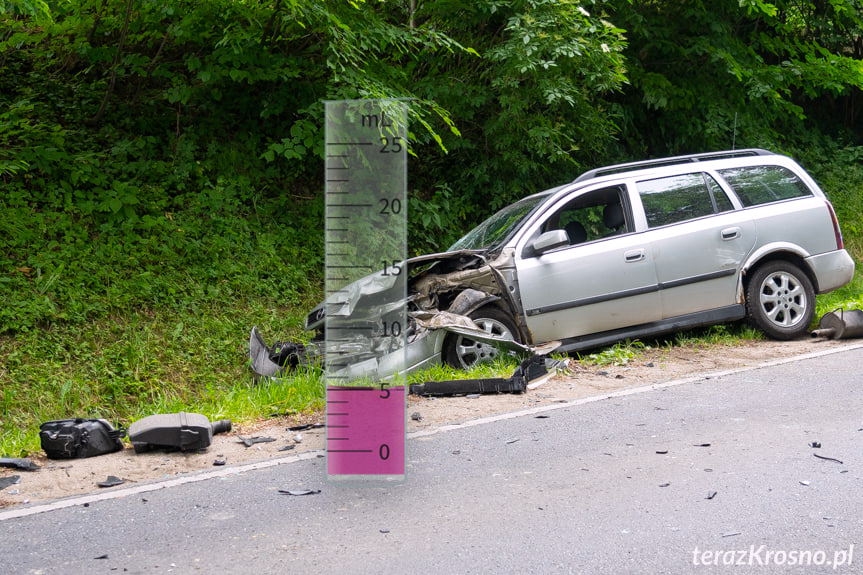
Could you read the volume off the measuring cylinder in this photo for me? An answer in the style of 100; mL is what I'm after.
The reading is 5; mL
